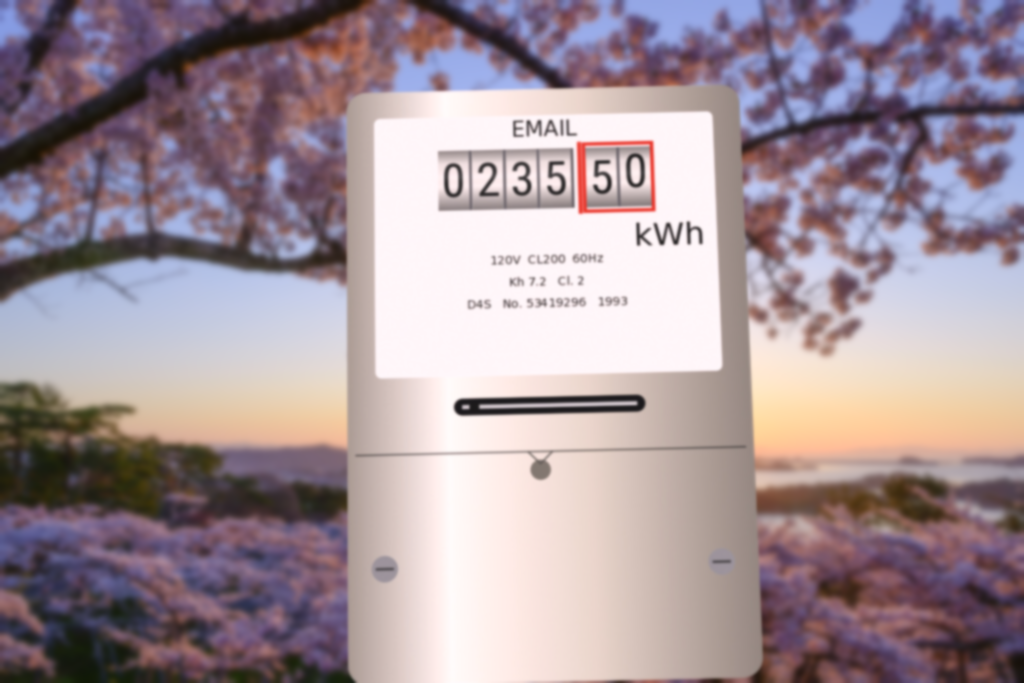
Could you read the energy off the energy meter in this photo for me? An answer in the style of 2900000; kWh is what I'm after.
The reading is 235.50; kWh
